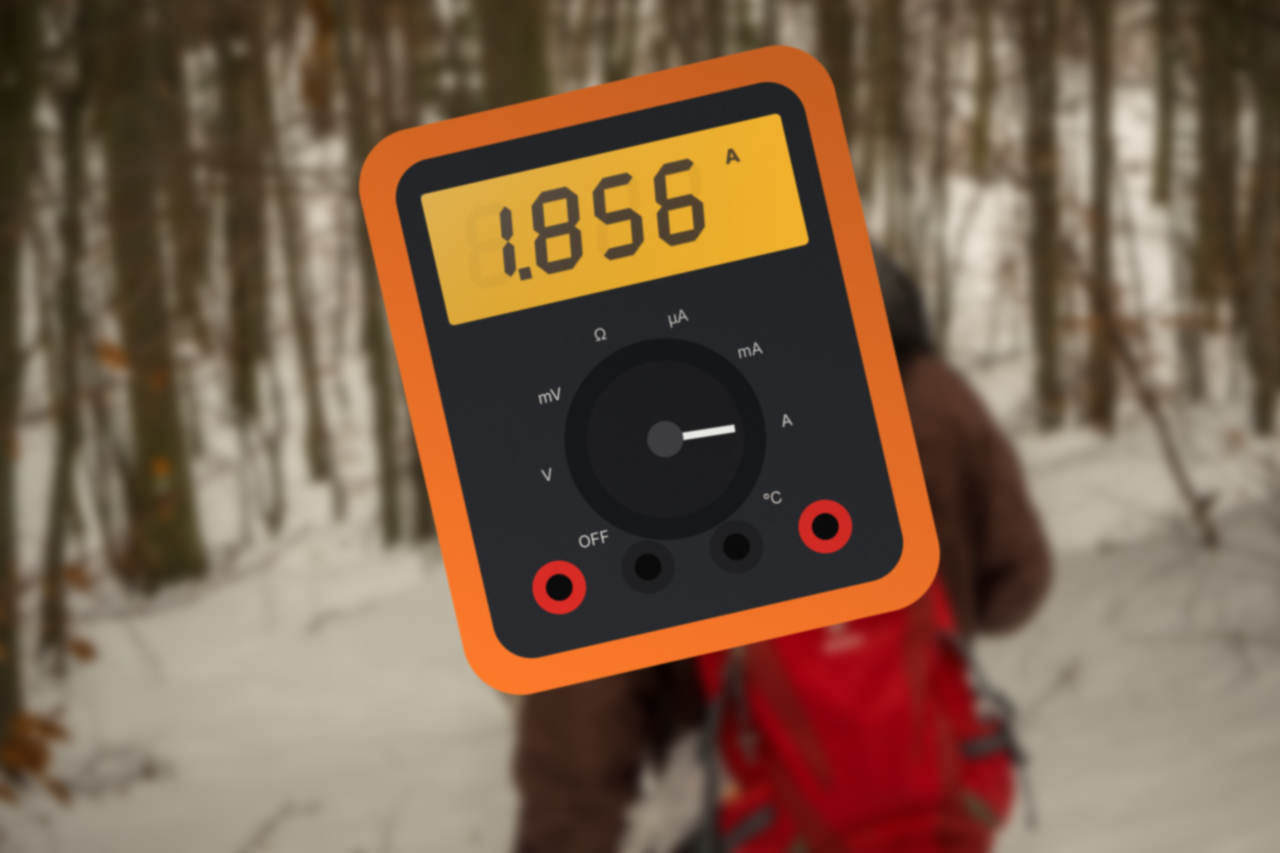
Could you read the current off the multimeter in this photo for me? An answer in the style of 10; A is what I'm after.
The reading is 1.856; A
